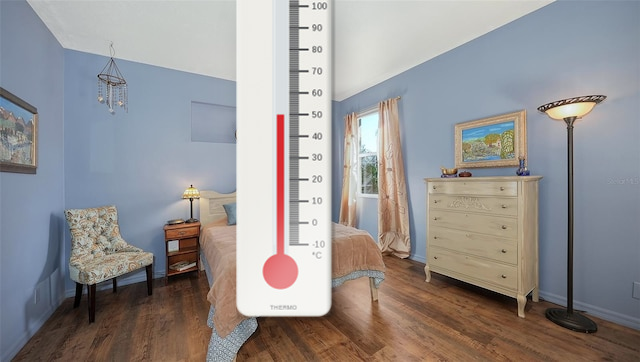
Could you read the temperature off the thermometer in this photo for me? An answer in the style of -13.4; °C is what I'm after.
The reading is 50; °C
